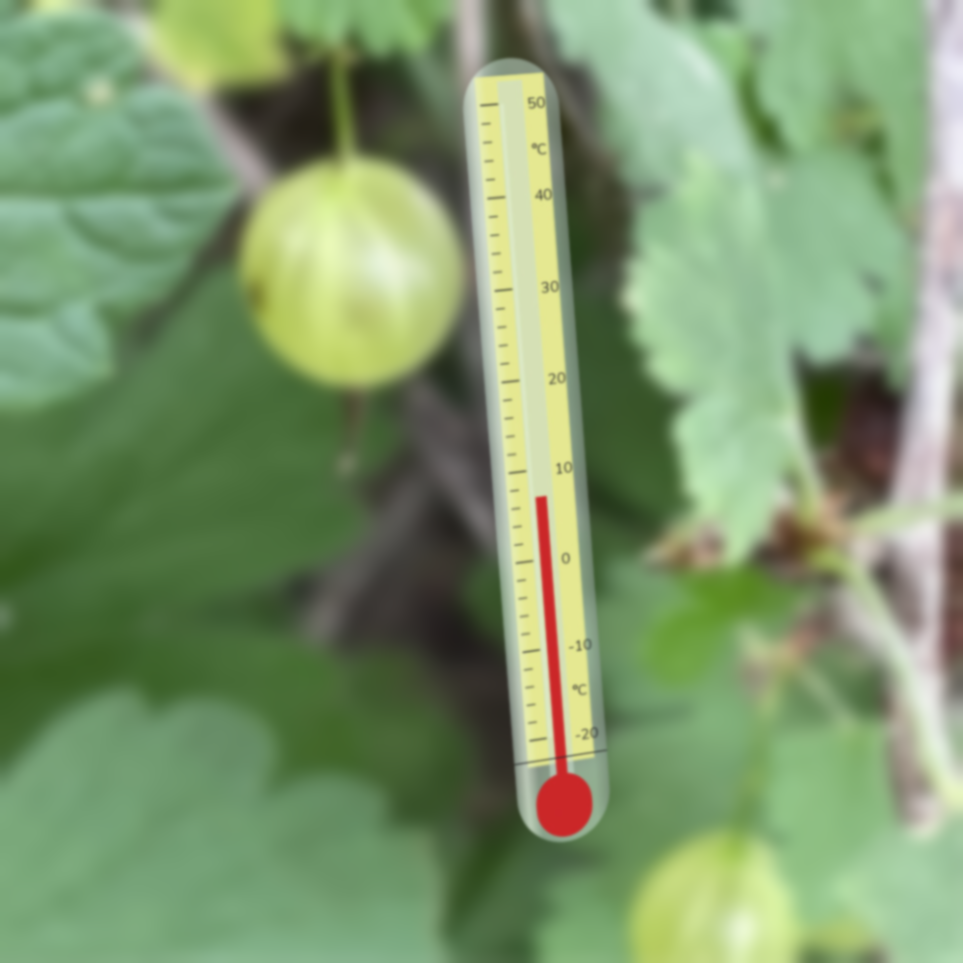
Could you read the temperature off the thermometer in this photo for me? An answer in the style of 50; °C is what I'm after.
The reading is 7; °C
